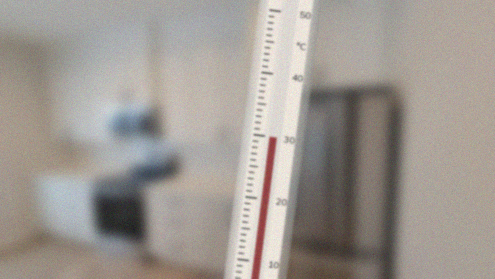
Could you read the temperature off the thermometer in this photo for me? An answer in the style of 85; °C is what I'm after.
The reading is 30; °C
